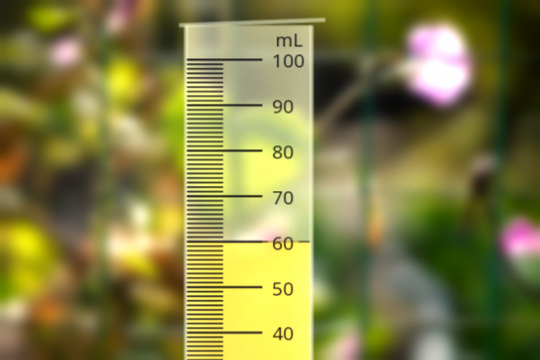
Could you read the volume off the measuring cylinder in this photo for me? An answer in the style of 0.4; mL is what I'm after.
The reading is 60; mL
